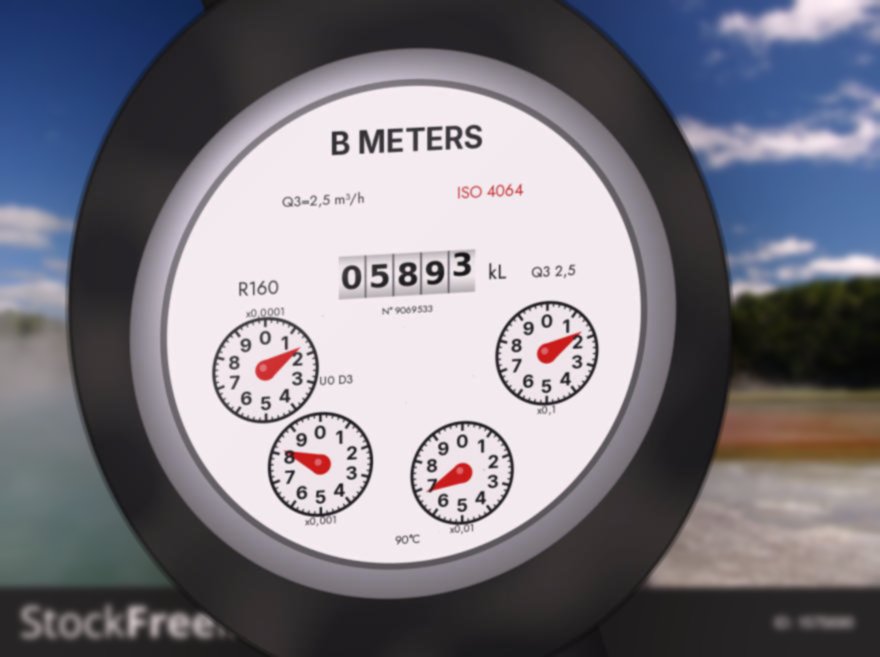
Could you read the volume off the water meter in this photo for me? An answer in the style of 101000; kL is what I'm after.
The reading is 5893.1681; kL
